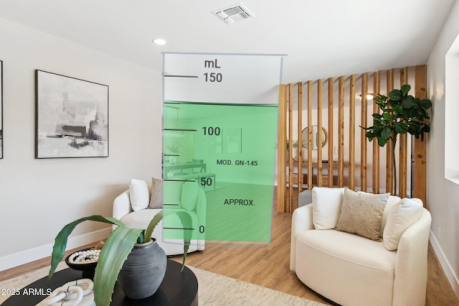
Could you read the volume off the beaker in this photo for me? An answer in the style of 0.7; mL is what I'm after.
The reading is 125; mL
